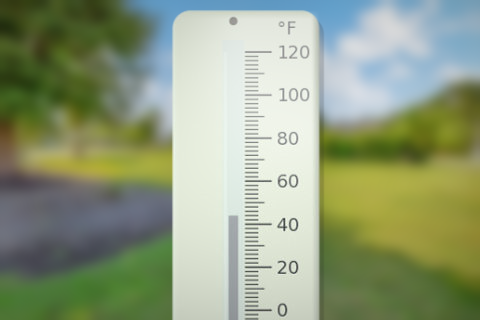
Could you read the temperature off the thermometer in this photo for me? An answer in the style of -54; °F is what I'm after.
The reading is 44; °F
